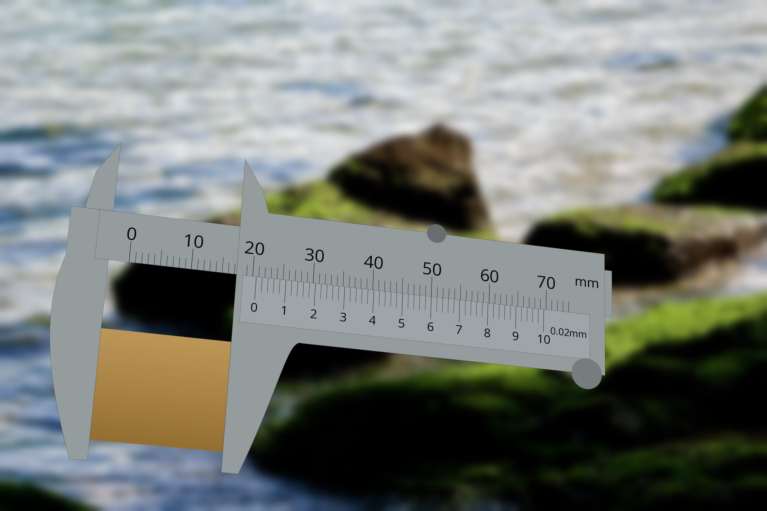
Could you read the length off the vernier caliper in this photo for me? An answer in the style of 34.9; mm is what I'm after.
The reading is 20.6; mm
